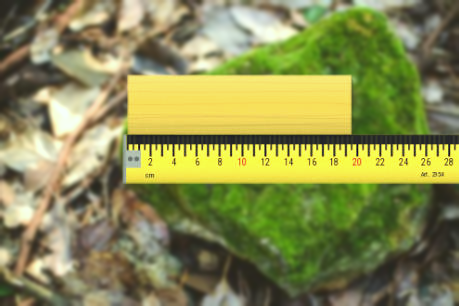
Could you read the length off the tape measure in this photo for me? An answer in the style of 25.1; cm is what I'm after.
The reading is 19.5; cm
